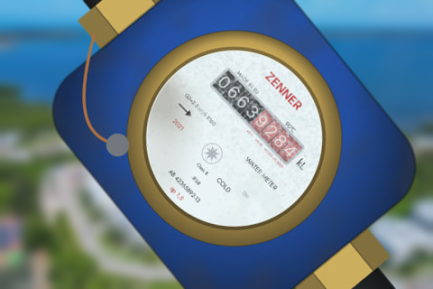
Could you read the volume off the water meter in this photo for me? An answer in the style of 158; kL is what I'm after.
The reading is 663.9284; kL
